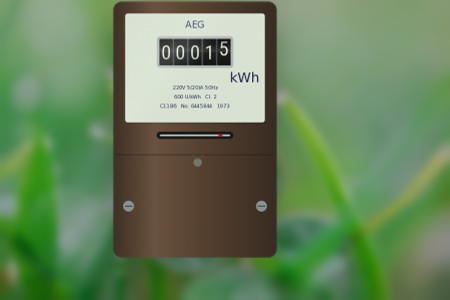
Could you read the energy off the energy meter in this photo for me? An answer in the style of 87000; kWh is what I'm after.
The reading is 15; kWh
